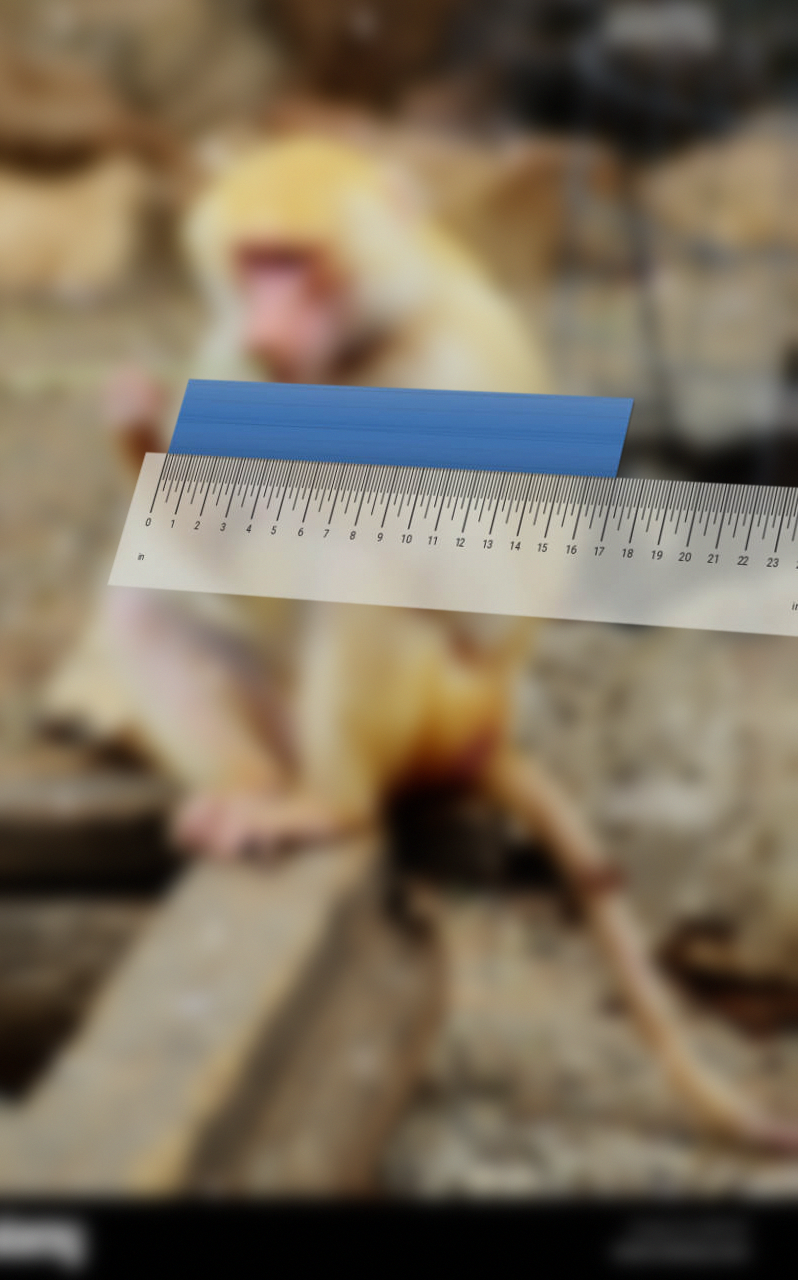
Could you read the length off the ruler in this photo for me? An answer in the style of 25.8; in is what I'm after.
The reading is 17; in
